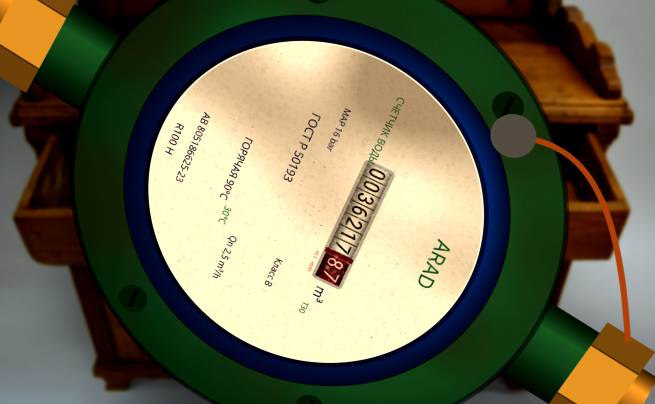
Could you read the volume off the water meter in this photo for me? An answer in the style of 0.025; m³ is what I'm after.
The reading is 36217.87; m³
